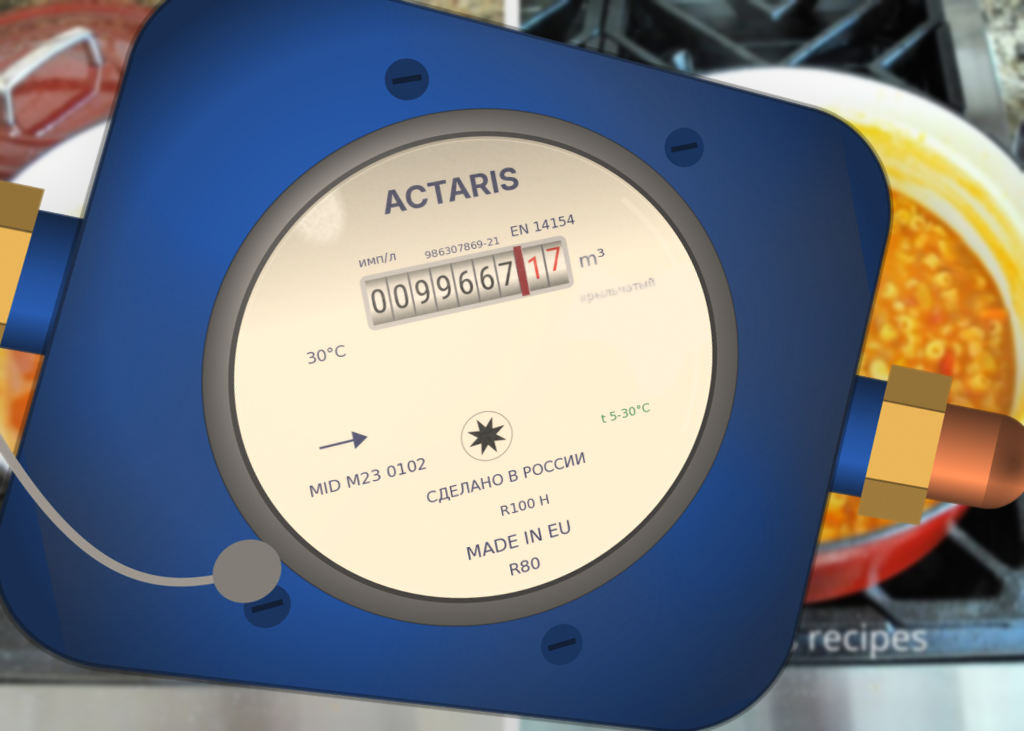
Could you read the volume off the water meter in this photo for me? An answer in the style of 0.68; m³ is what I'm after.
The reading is 99667.17; m³
